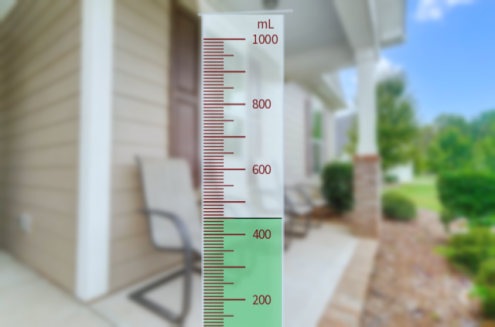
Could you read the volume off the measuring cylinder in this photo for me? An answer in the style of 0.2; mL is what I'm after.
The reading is 450; mL
